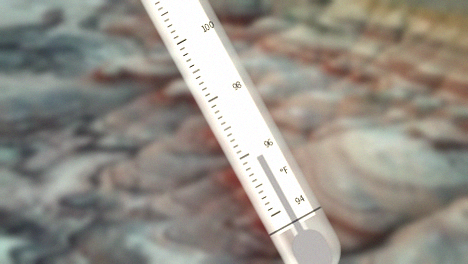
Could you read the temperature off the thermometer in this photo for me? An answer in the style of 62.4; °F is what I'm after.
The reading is 95.8; °F
